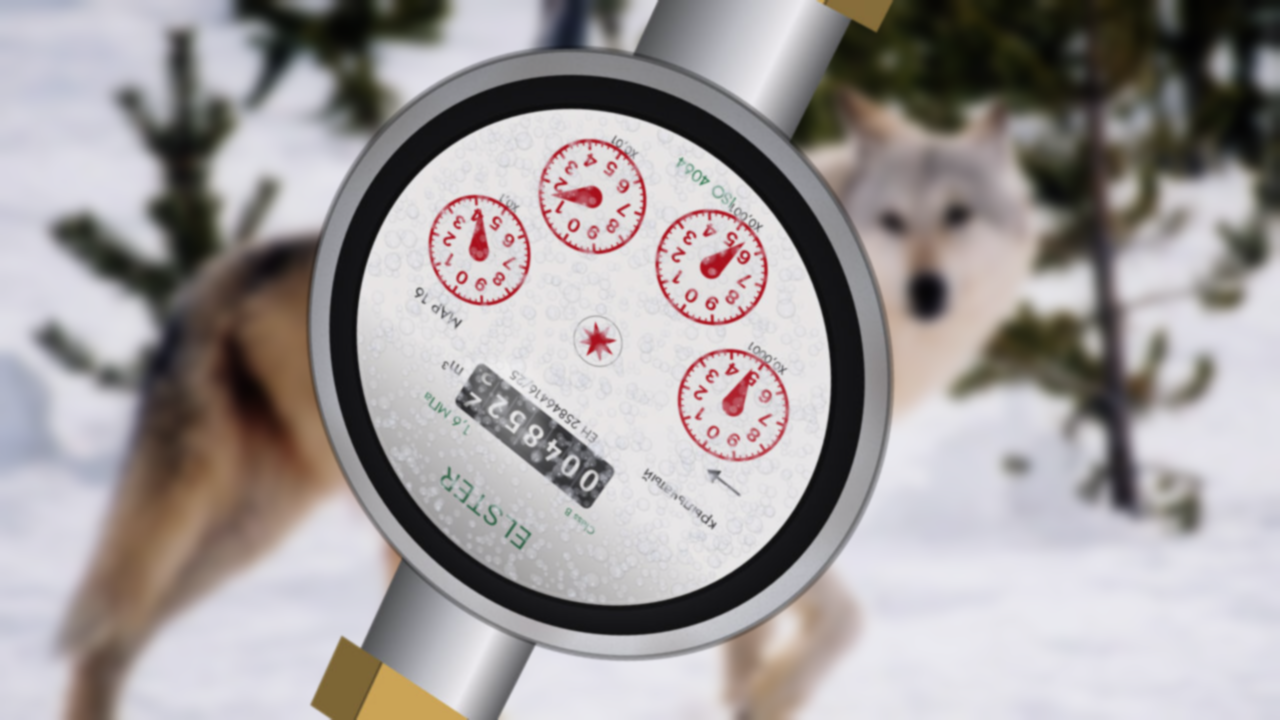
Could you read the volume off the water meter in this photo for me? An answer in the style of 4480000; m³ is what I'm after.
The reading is 48522.4154; m³
